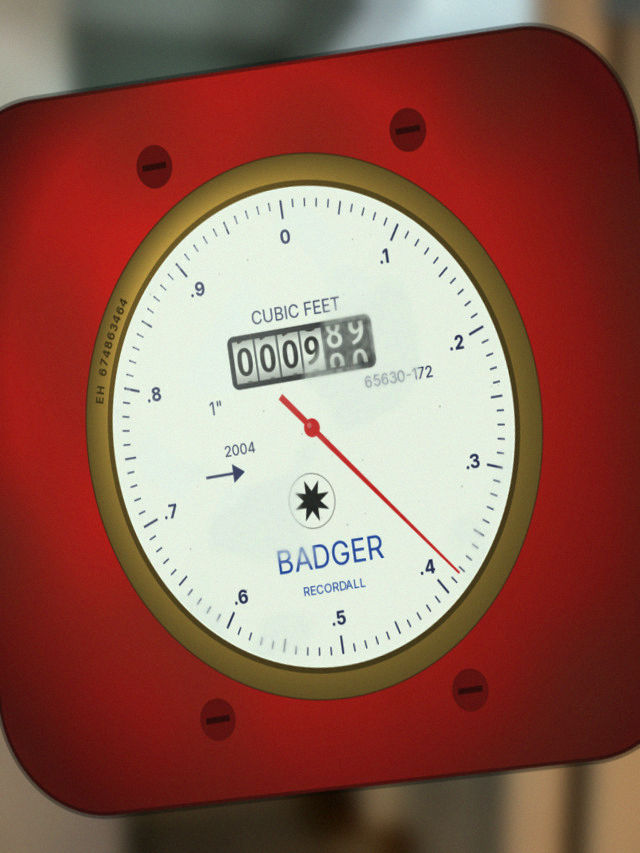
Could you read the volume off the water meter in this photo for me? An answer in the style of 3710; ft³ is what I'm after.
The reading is 989.38; ft³
